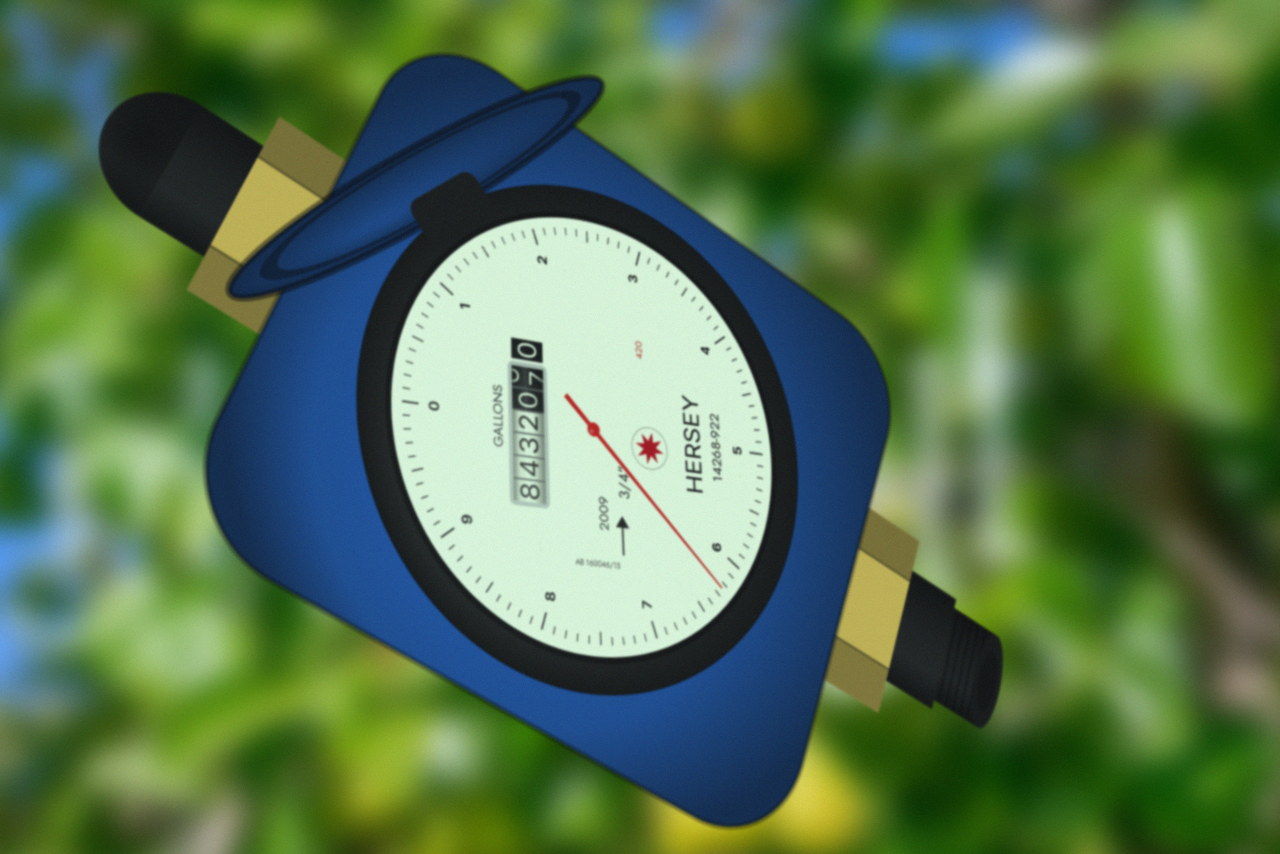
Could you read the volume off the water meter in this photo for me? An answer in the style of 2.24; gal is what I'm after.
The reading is 8432066.2; gal
